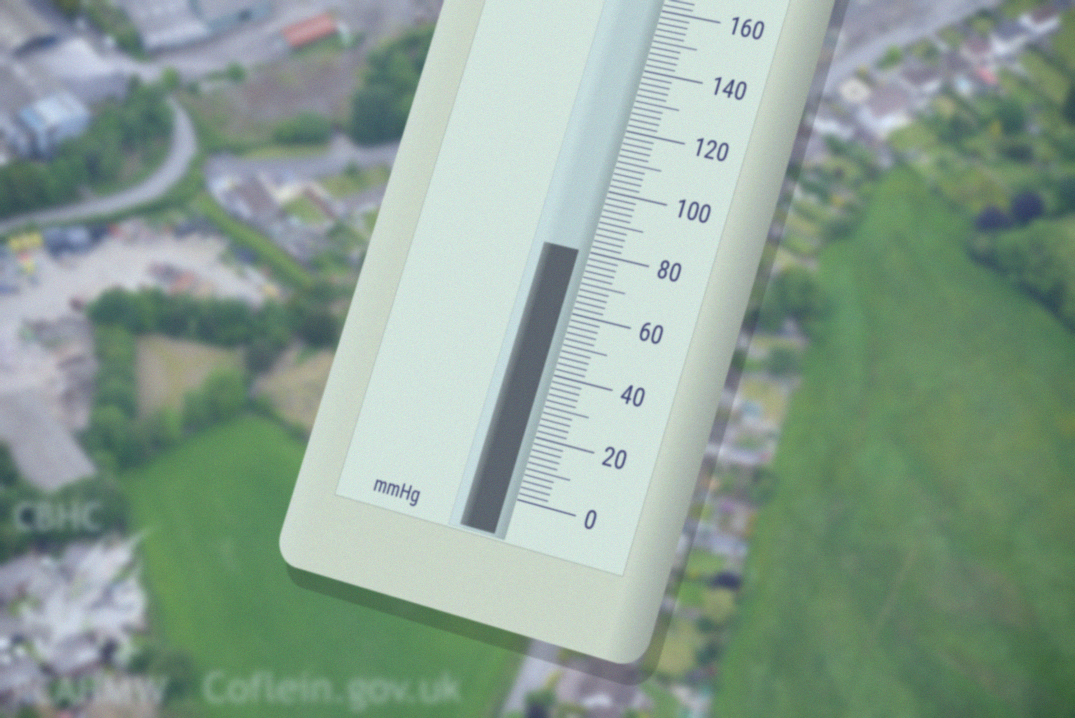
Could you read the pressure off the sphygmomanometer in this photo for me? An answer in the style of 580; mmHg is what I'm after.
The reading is 80; mmHg
